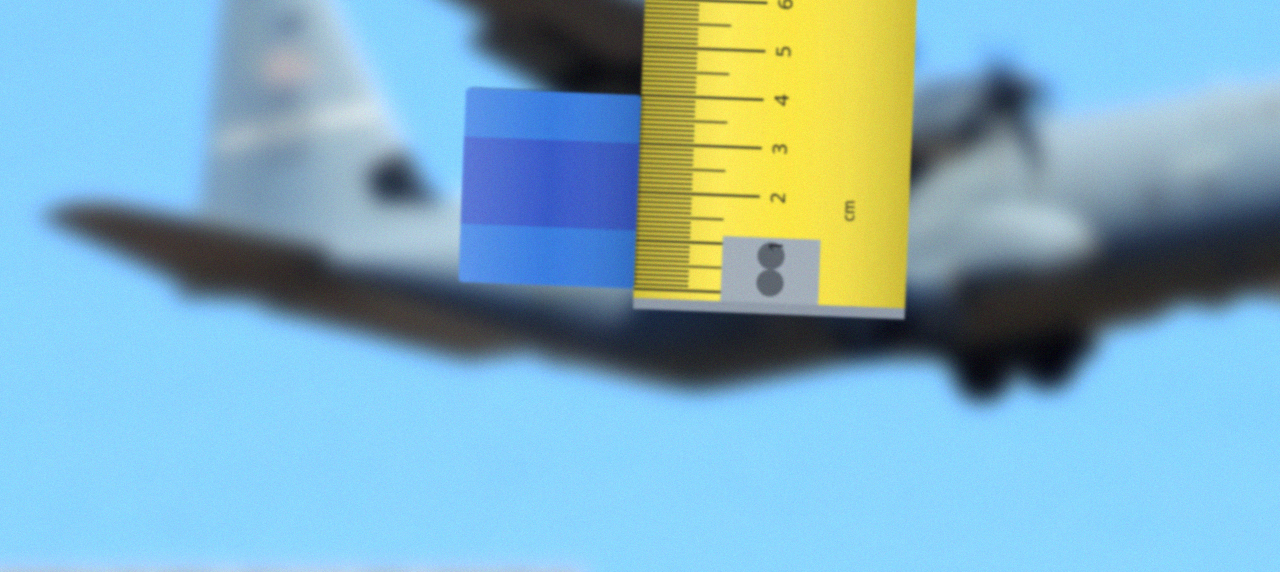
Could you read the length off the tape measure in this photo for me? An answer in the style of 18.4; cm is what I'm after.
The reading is 4; cm
